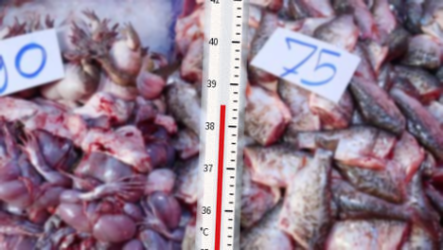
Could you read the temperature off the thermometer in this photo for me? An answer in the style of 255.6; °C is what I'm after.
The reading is 38.5; °C
